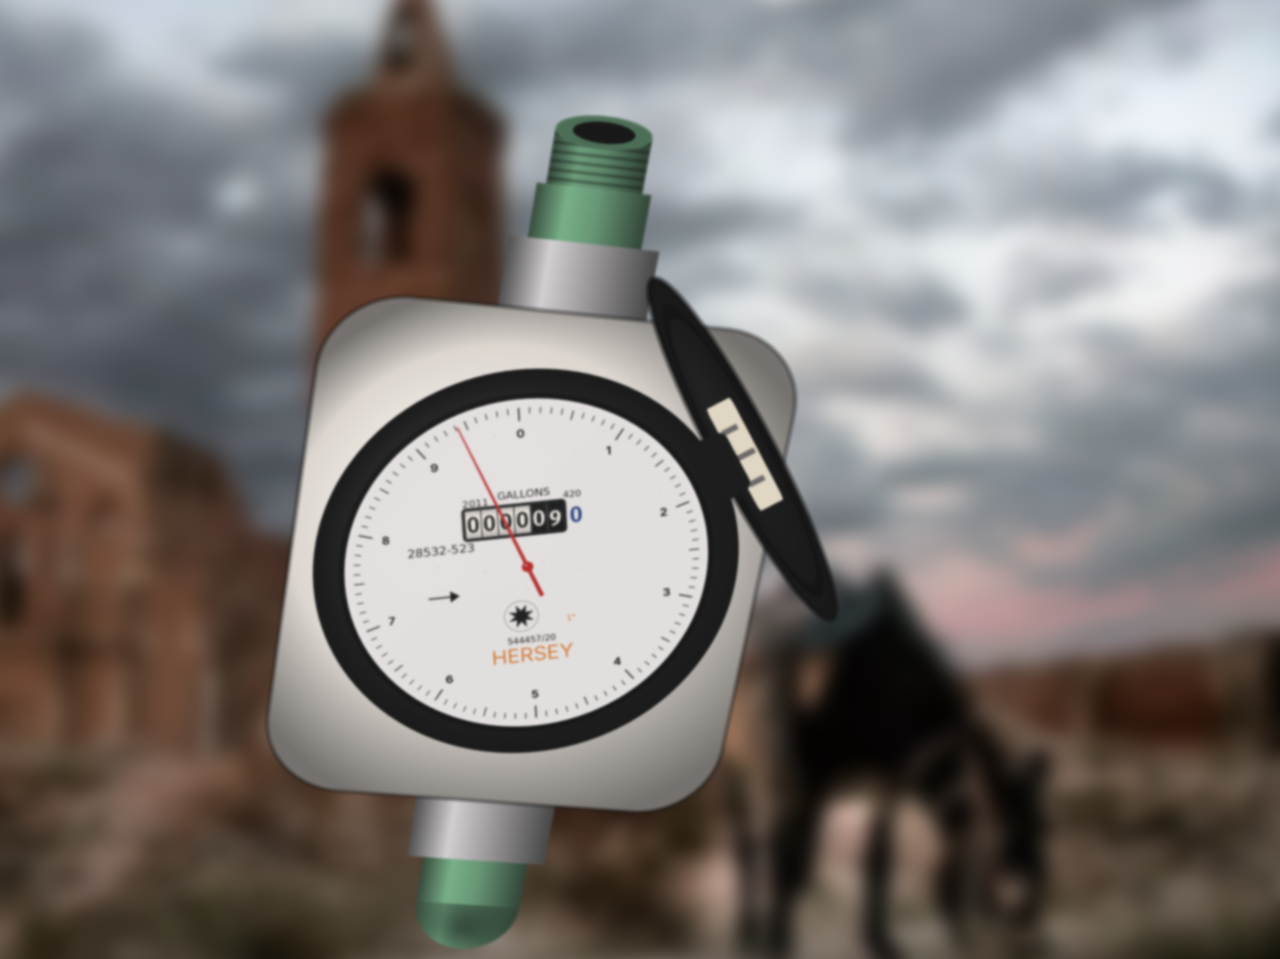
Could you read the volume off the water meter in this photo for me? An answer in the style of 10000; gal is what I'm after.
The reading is 89.4; gal
